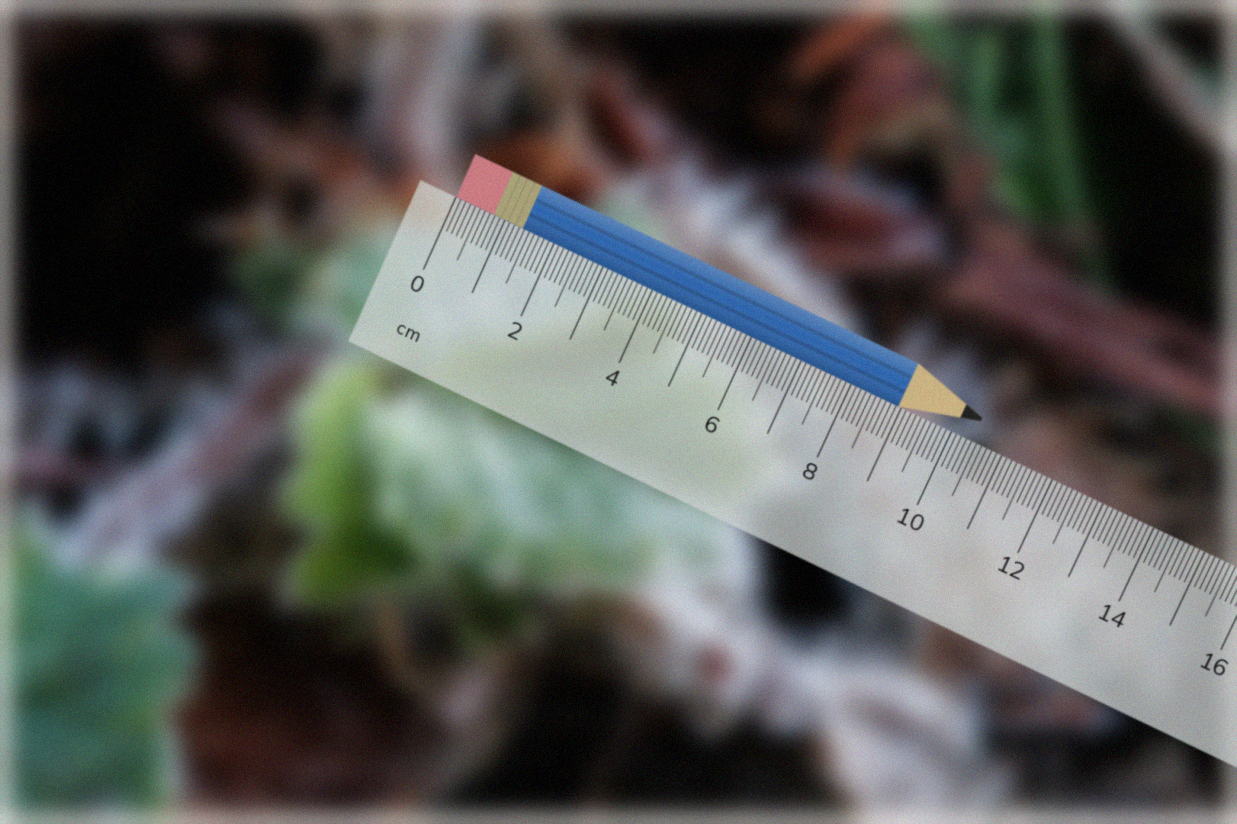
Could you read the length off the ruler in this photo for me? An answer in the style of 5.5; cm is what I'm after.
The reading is 10.4; cm
